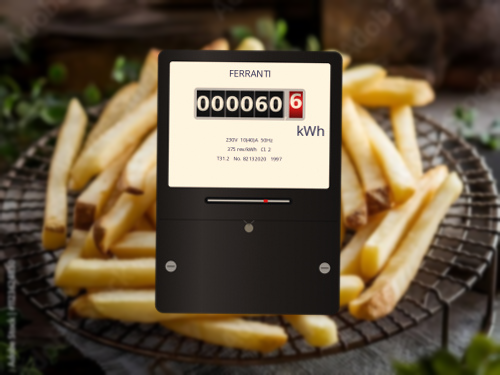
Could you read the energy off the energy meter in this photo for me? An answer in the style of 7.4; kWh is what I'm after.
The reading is 60.6; kWh
